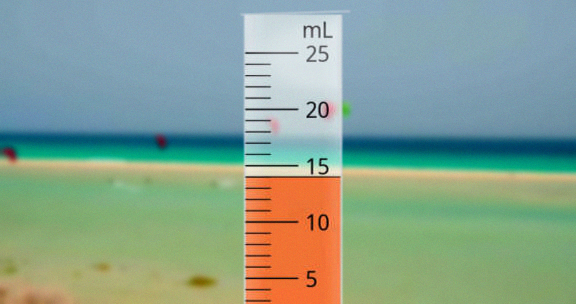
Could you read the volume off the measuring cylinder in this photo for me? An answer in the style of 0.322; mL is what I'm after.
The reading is 14; mL
